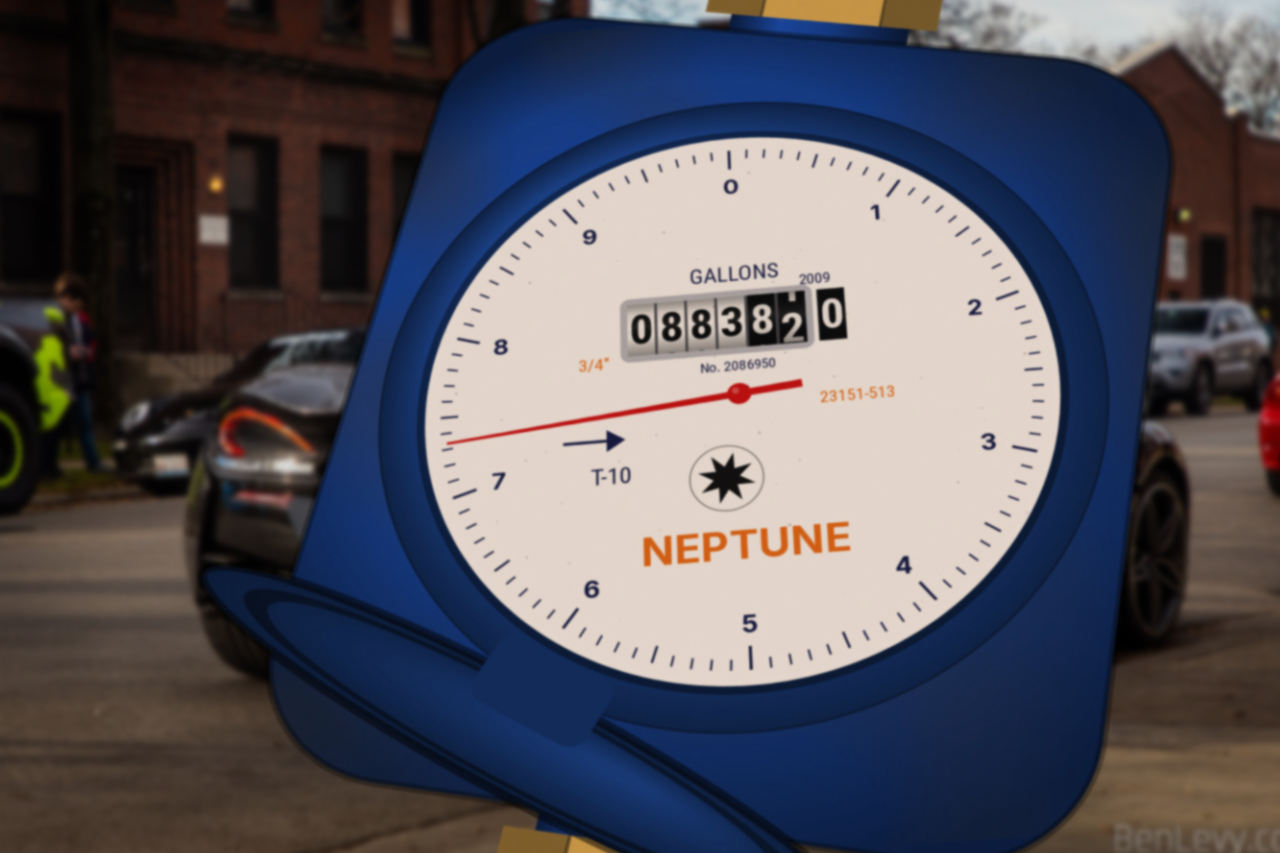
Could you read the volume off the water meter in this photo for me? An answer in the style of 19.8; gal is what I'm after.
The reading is 883817.3; gal
